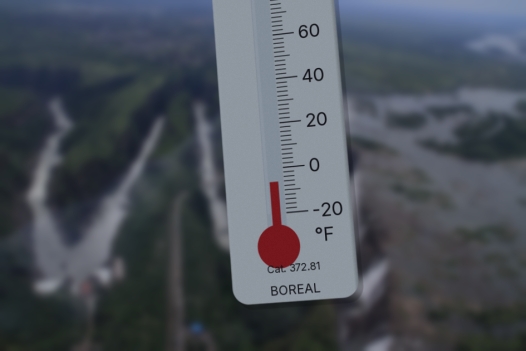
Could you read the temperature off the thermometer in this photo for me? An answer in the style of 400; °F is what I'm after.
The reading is -6; °F
